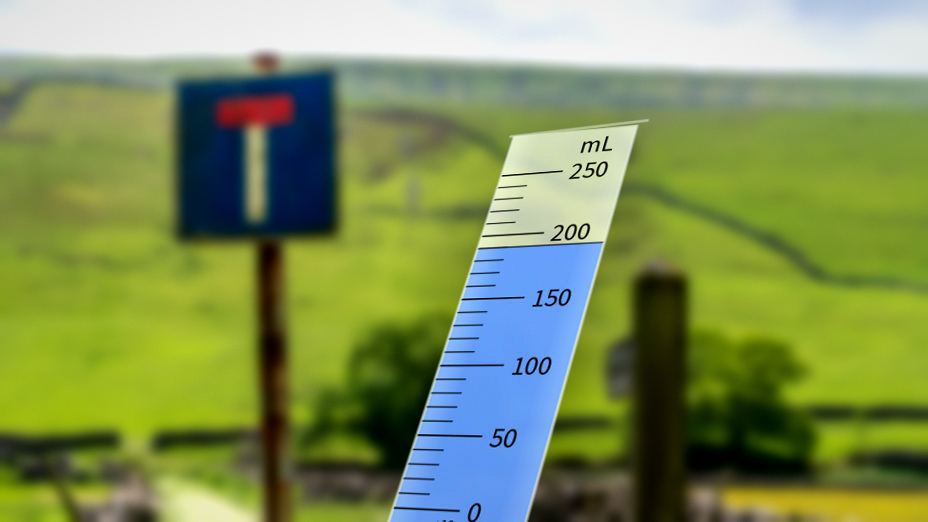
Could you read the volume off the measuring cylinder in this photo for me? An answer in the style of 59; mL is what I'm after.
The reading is 190; mL
